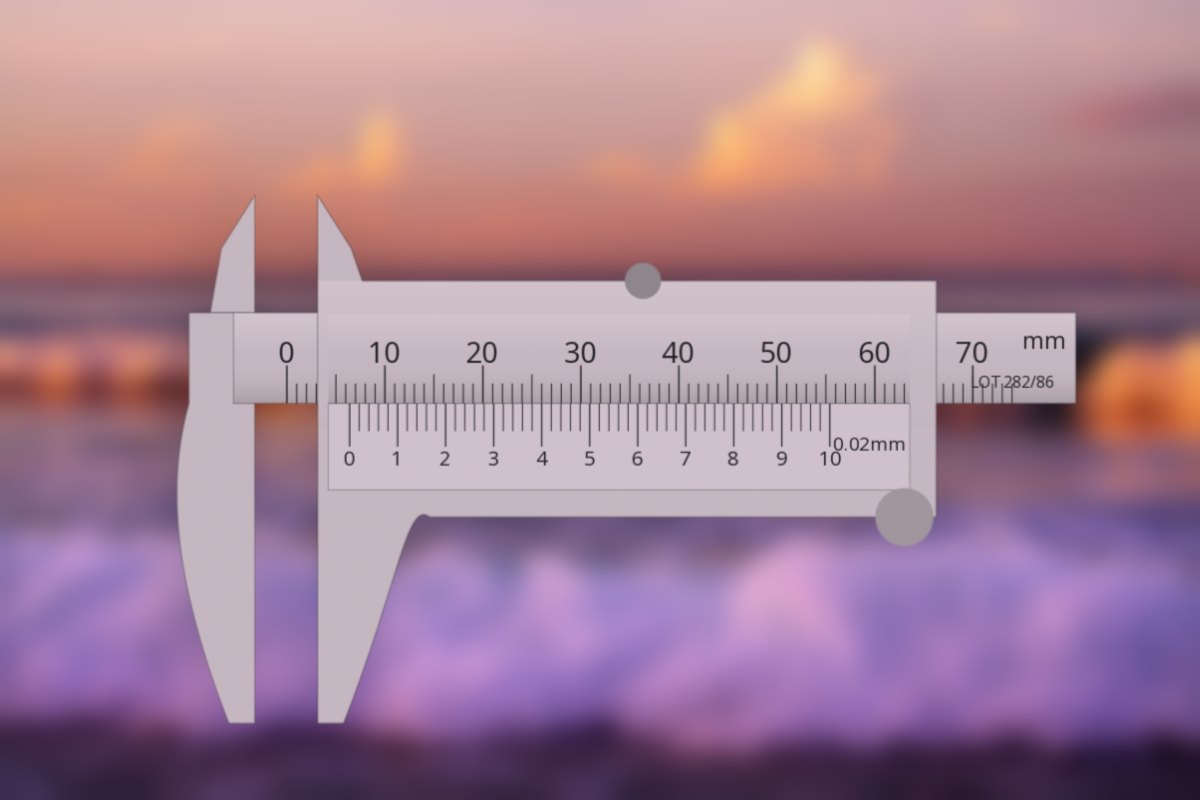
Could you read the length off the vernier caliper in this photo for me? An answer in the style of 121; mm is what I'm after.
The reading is 6.4; mm
